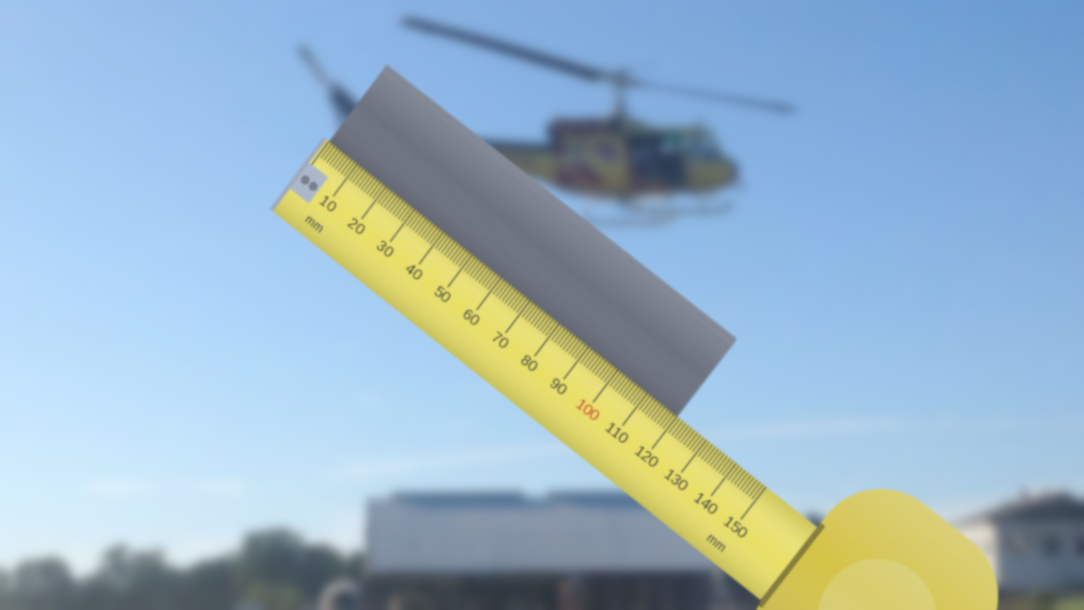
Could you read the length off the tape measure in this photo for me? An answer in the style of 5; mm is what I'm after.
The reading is 120; mm
